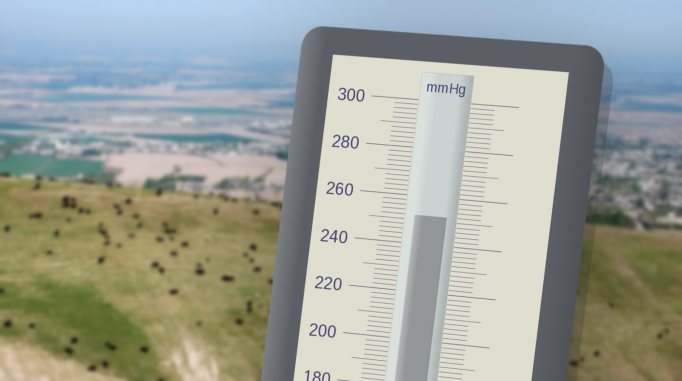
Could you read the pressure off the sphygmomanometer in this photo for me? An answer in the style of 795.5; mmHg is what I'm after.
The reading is 252; mmHg
